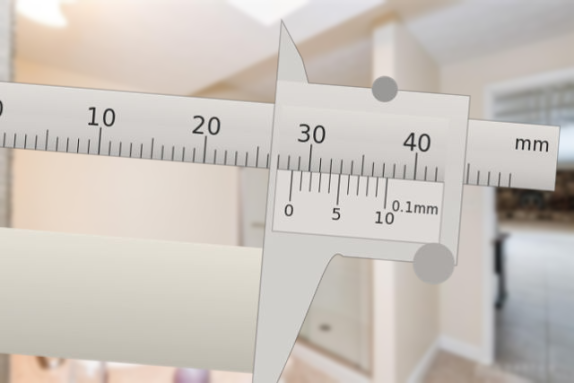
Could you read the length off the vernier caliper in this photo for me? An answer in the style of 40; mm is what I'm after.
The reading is 28.4; mm
